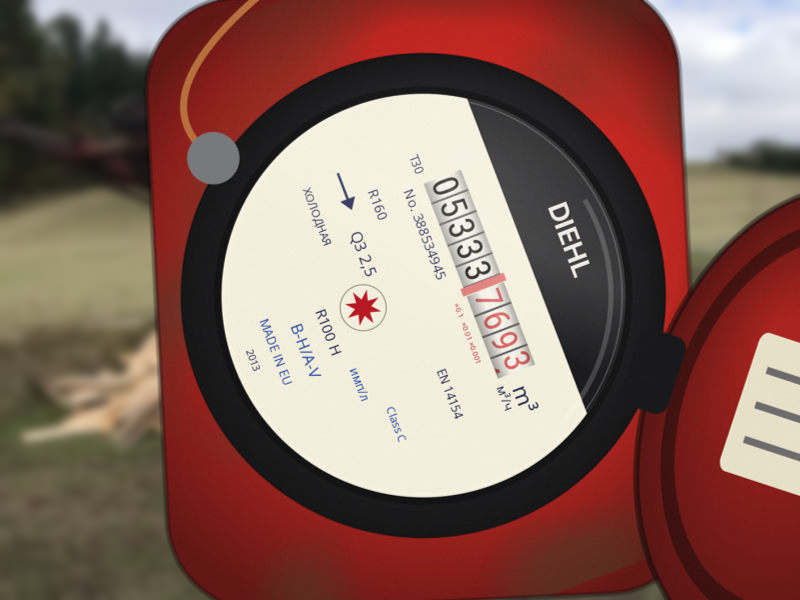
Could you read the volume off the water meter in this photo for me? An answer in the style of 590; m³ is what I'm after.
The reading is 5333.7693; m³
